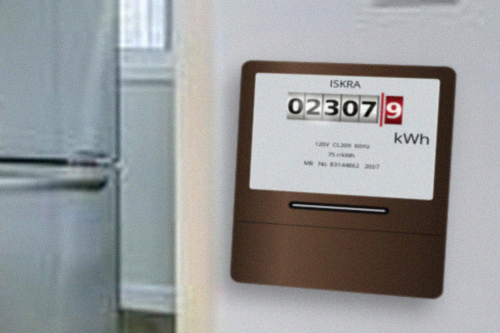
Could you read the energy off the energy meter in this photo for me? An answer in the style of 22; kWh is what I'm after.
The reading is 2307.9; kWh
